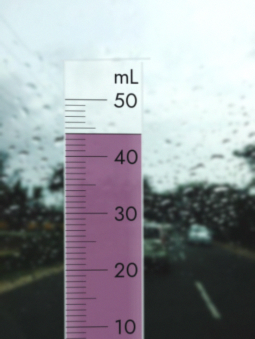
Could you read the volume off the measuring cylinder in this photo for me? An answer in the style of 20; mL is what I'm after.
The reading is 44; mL
